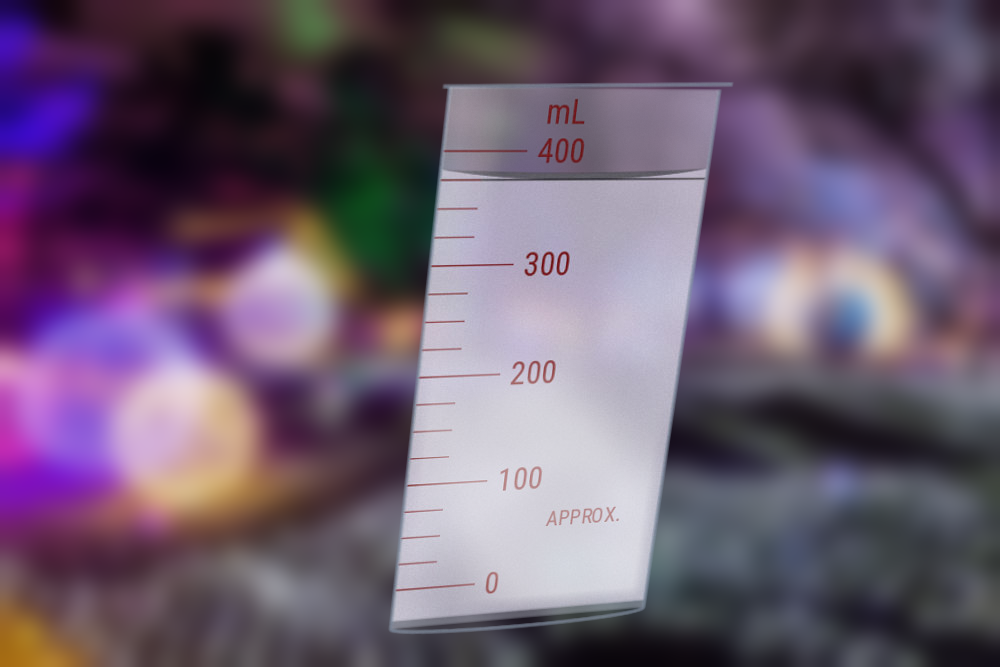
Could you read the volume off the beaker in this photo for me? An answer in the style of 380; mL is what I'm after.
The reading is 375; mL
